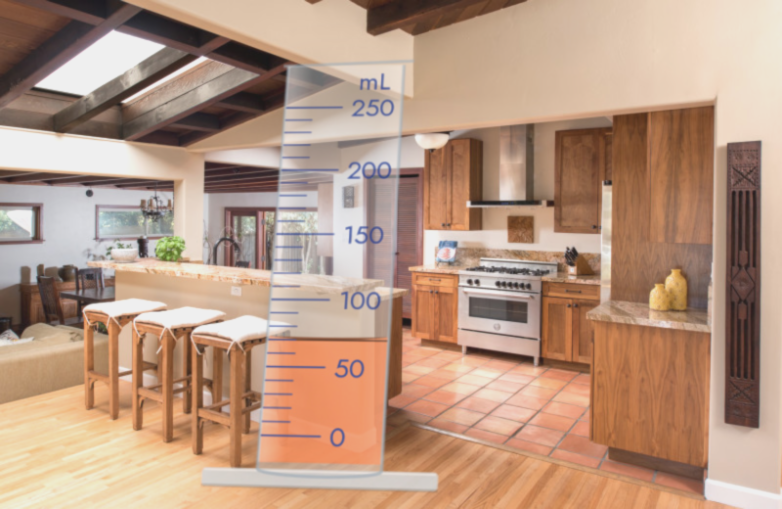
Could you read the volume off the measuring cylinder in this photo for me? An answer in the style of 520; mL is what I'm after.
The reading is 70; mL
